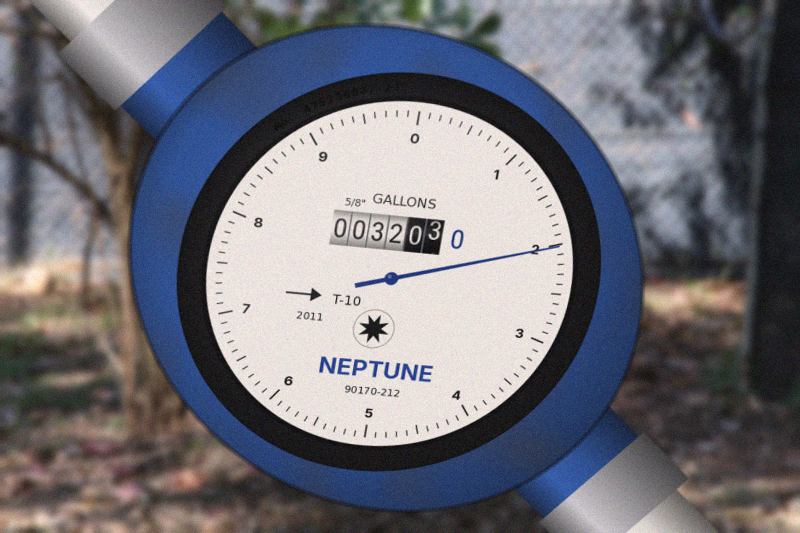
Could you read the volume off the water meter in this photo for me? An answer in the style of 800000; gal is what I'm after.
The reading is 32032.0; gal
